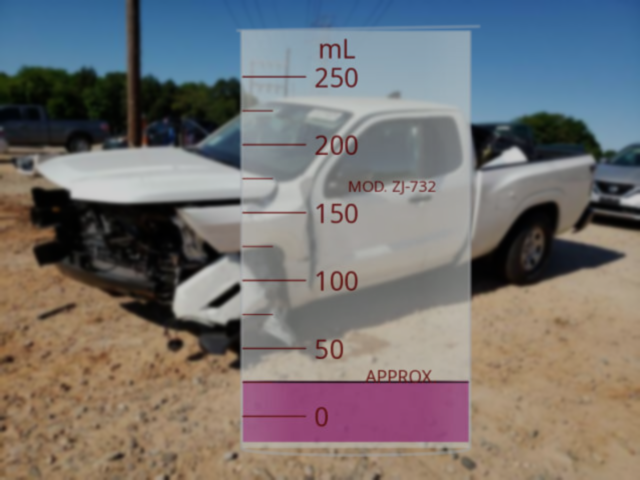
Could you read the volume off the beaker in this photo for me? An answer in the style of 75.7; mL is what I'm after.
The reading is 25; mL
